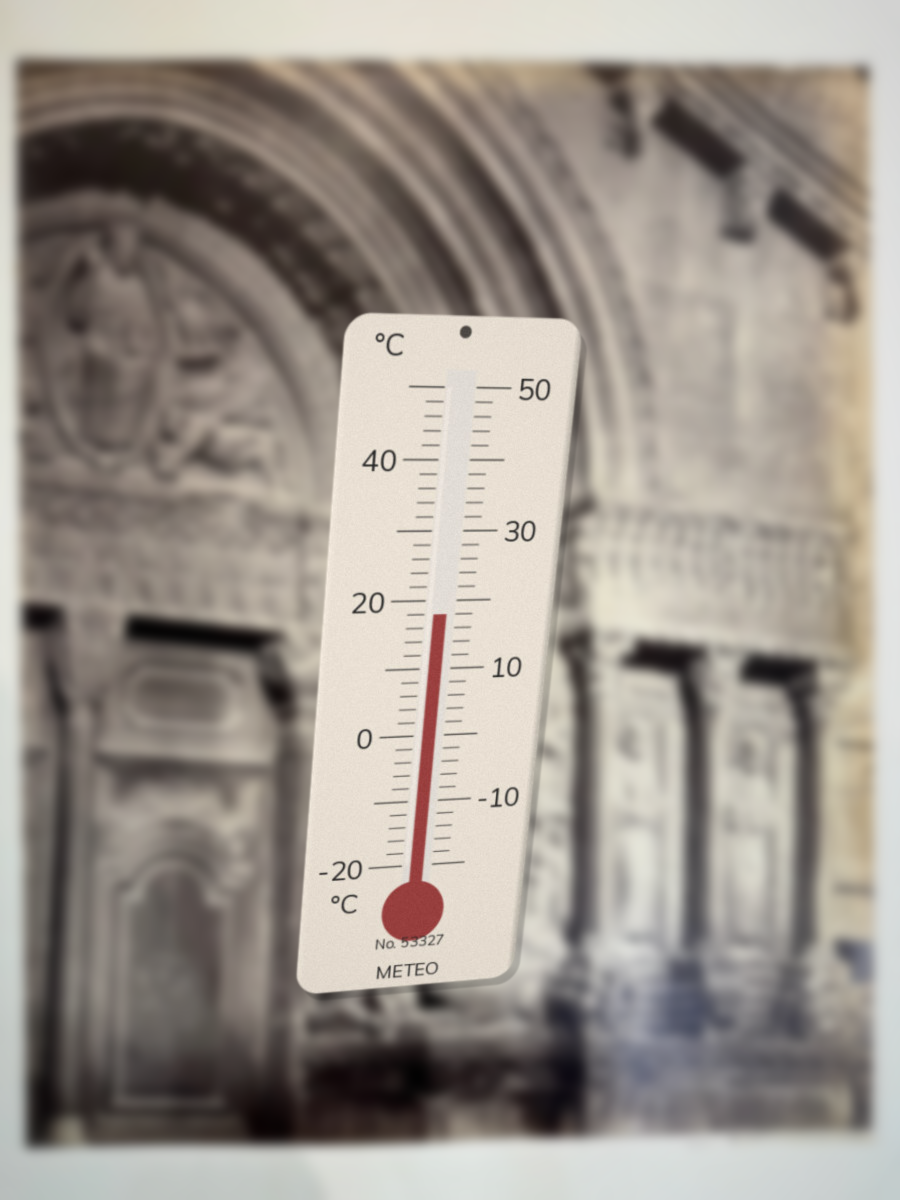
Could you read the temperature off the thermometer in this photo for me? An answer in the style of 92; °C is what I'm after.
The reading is 18; °C
